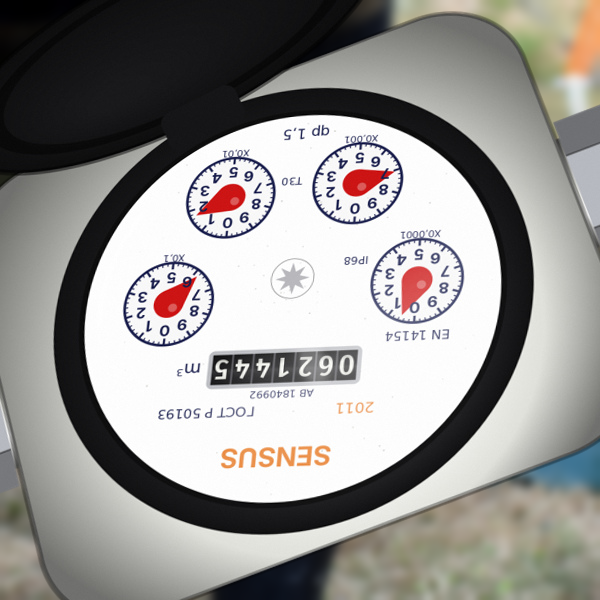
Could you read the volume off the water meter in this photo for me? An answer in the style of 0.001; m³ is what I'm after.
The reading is 621445.6170; m³
